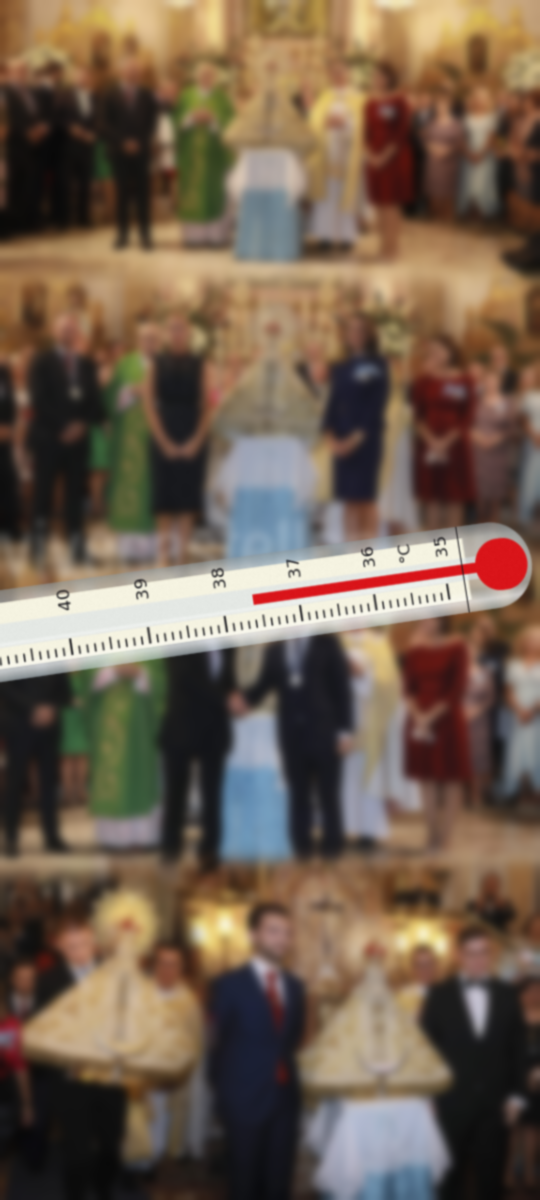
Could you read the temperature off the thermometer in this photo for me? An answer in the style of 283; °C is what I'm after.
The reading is 37.6; °C
